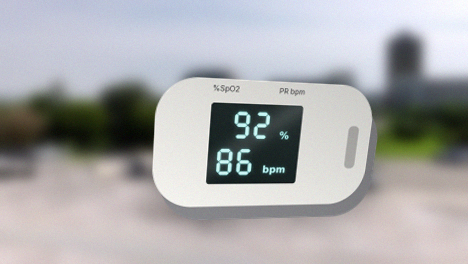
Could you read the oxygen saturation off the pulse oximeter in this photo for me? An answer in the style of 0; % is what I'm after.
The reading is 92; %
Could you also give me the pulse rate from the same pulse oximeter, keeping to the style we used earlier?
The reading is 86; bpm
